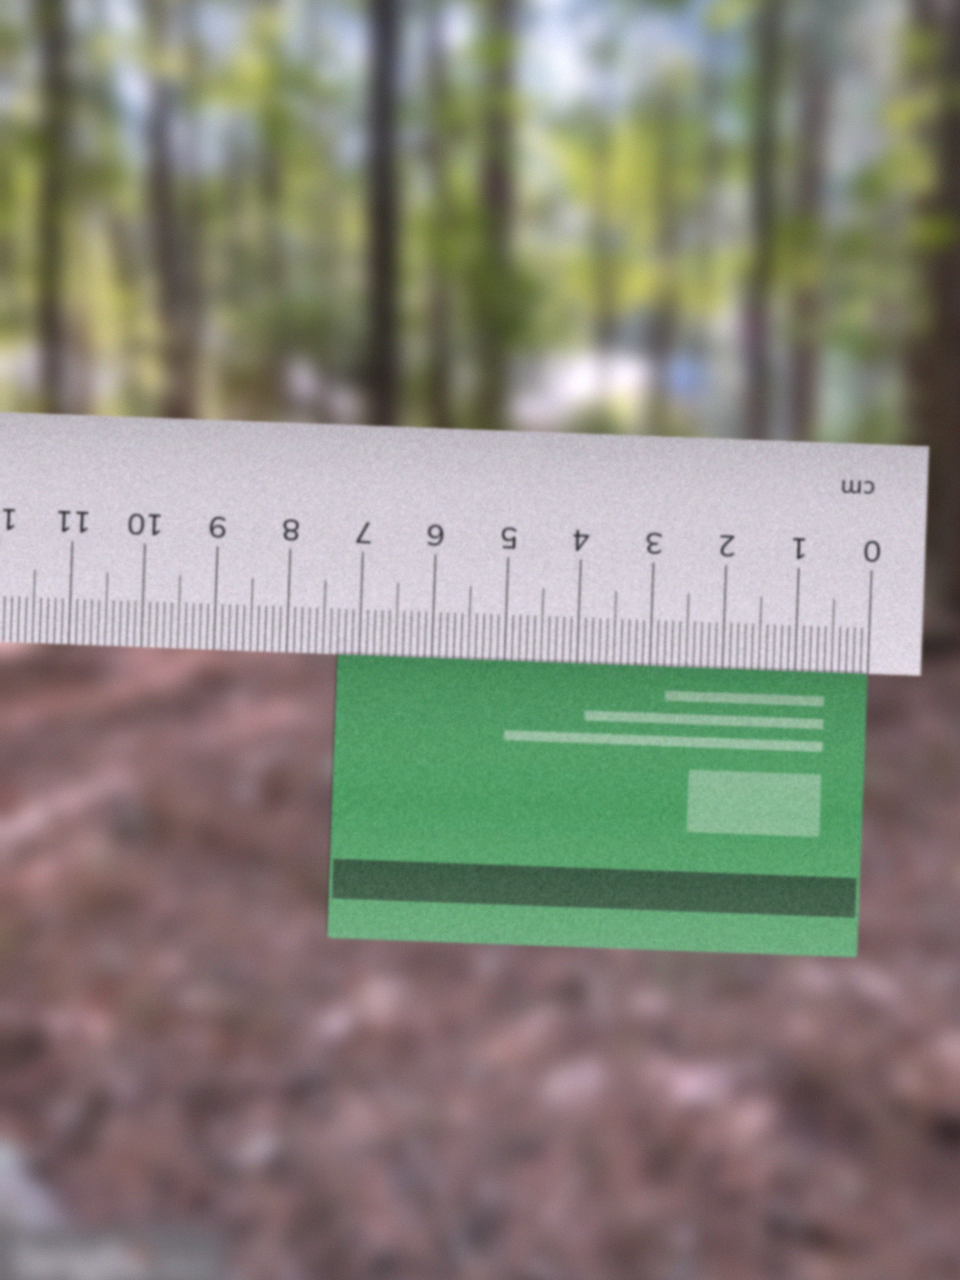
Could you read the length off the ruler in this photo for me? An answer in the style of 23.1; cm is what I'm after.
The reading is 7.3; cm
